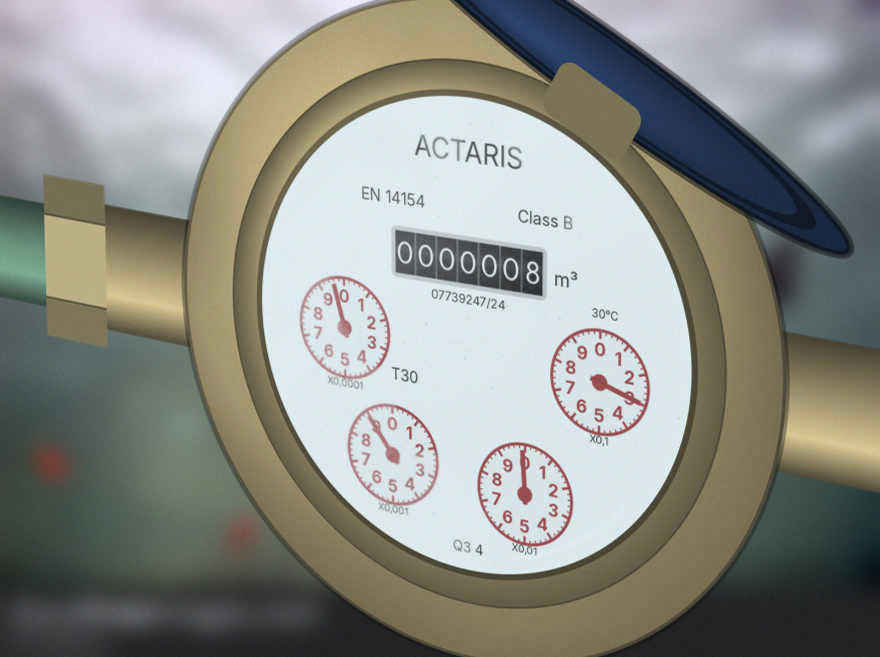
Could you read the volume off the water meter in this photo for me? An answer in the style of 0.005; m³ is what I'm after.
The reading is 8.2989; m³
